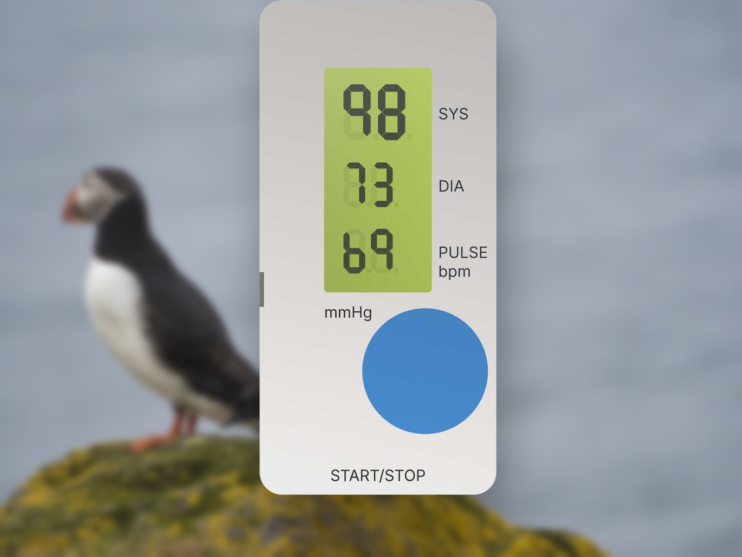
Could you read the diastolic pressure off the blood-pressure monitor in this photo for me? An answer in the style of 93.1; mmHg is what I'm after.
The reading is 73; mmHg
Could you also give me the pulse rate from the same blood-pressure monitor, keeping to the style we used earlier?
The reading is 69; bpm
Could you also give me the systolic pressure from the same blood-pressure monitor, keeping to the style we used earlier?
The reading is 98; mmHg
